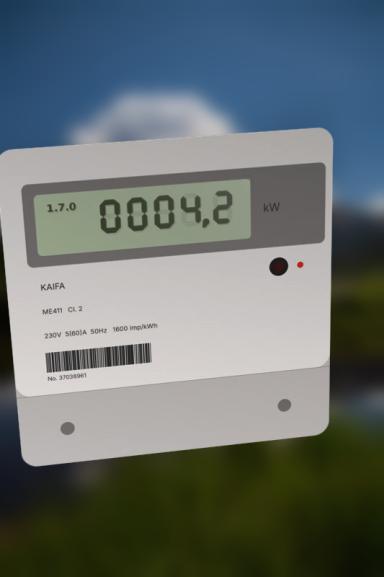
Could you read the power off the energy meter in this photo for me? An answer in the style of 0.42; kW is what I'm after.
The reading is 4.2; kW
